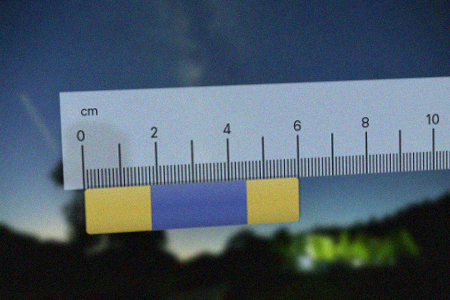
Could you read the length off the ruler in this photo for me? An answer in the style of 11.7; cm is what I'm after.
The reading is 6; cm
